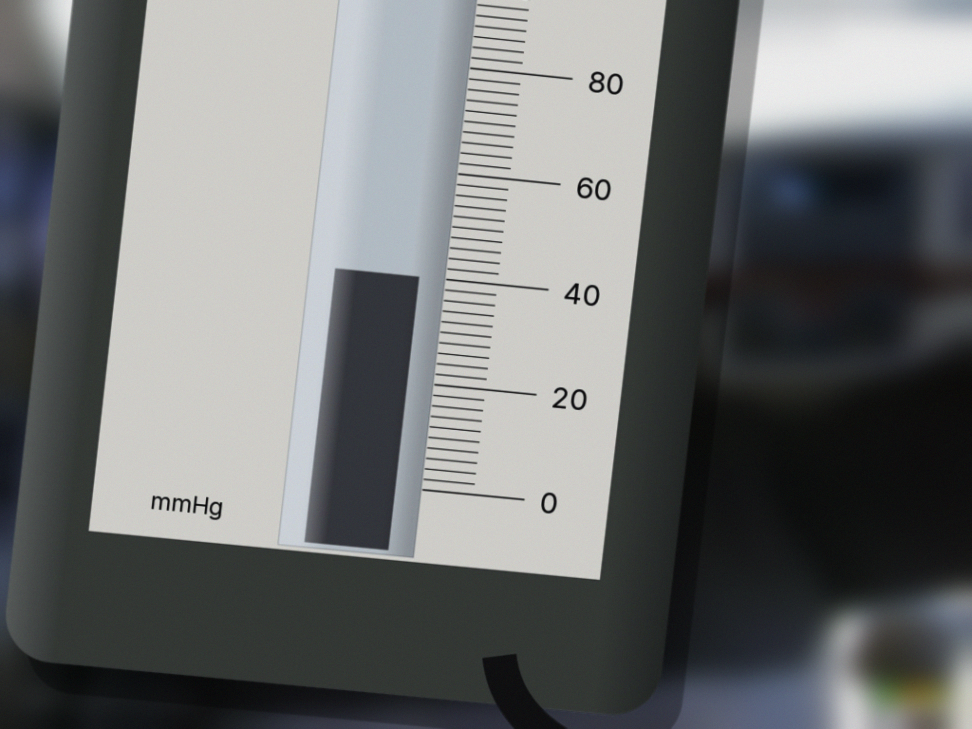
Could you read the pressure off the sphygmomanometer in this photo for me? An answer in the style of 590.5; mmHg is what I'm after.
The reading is 40; mmHg
